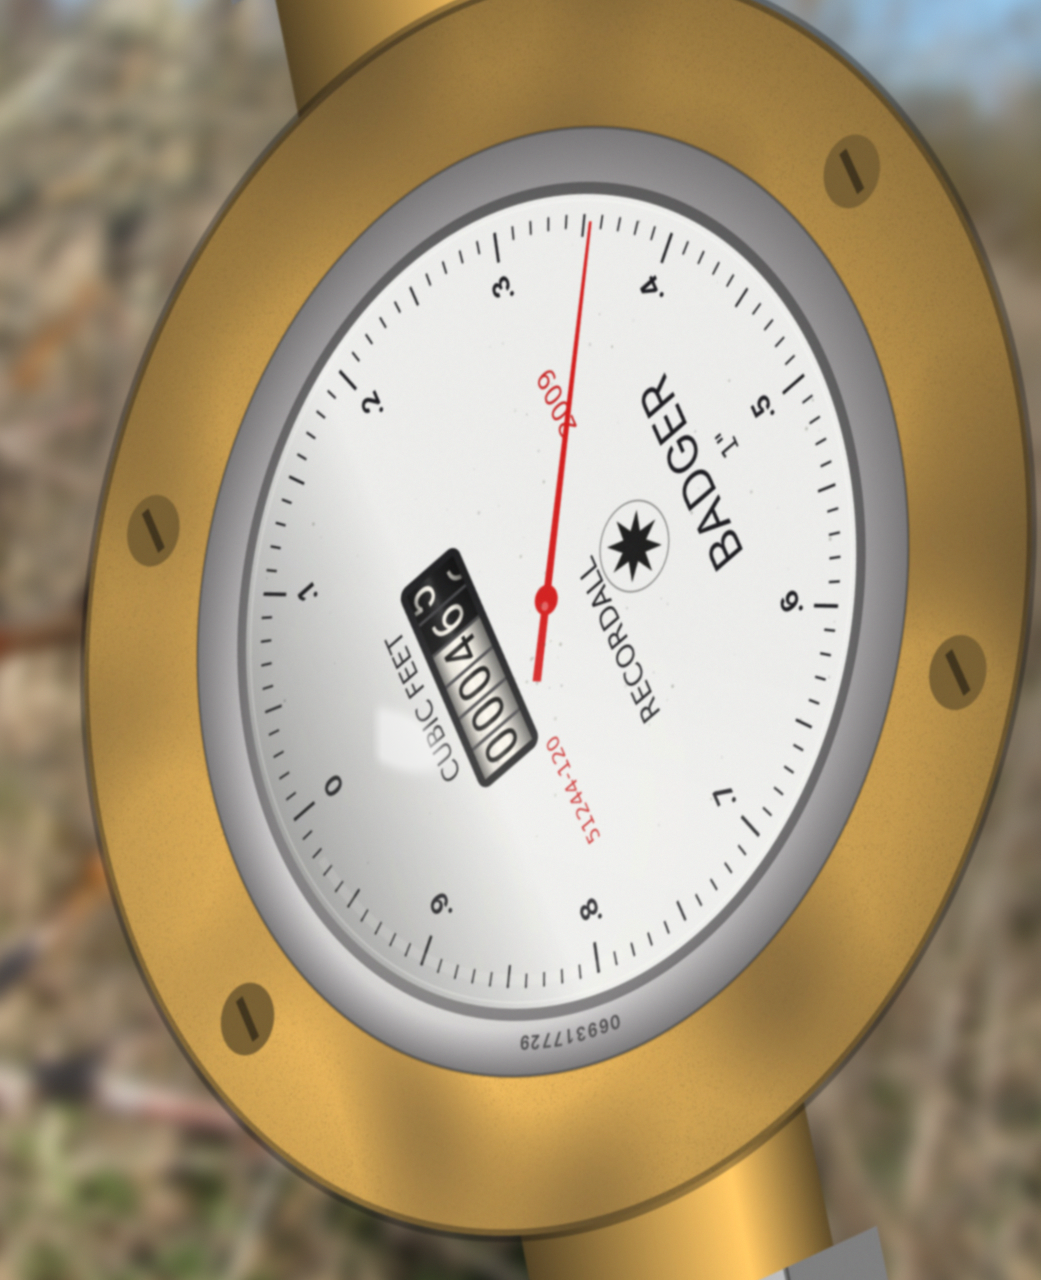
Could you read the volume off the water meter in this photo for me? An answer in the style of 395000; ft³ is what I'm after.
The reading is 465.35; ft³
